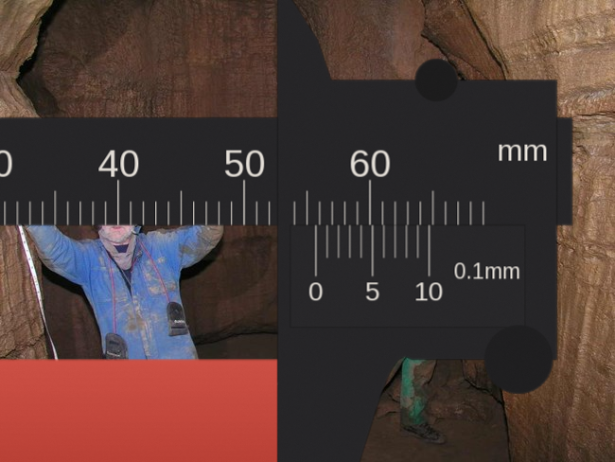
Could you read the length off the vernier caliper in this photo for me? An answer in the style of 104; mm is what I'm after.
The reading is 55.7; mm
